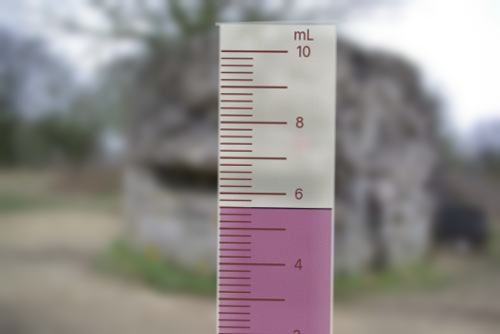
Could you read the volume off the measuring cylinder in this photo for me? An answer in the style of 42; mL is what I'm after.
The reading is 5.6; mL
